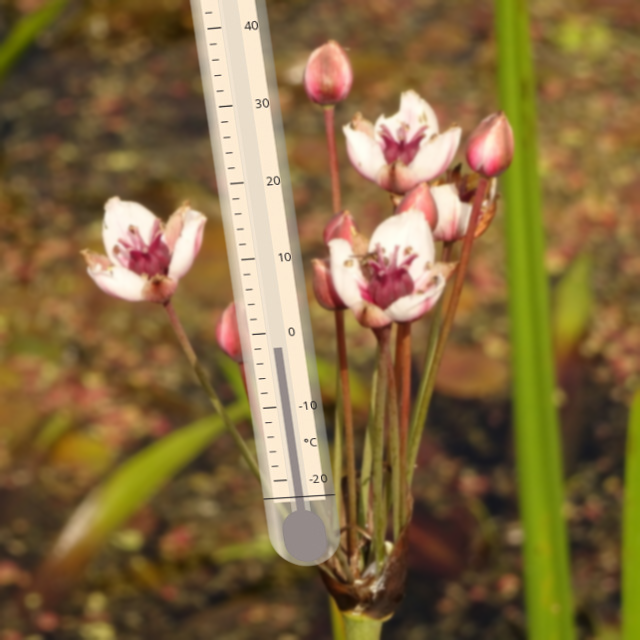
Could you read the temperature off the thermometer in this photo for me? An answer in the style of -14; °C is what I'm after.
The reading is -2; °C
